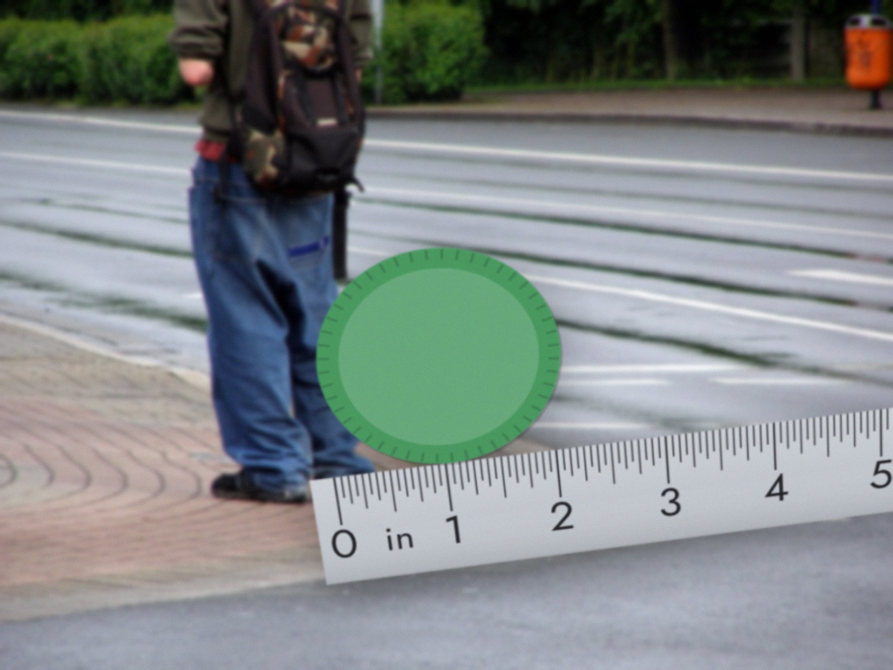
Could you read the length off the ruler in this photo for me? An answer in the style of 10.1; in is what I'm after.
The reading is 2.125; in
